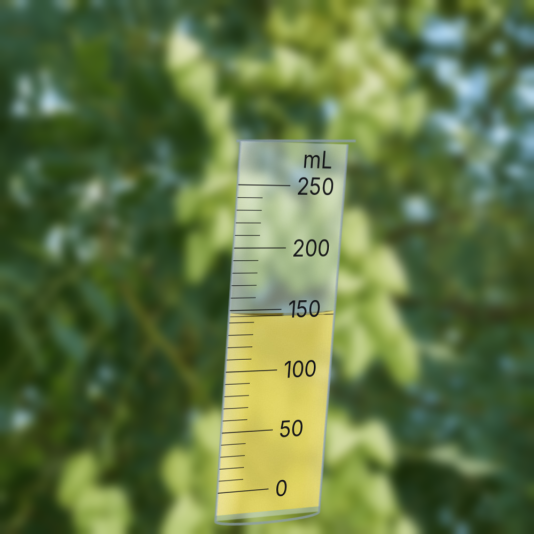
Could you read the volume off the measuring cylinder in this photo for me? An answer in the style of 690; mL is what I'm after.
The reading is 145; mL
